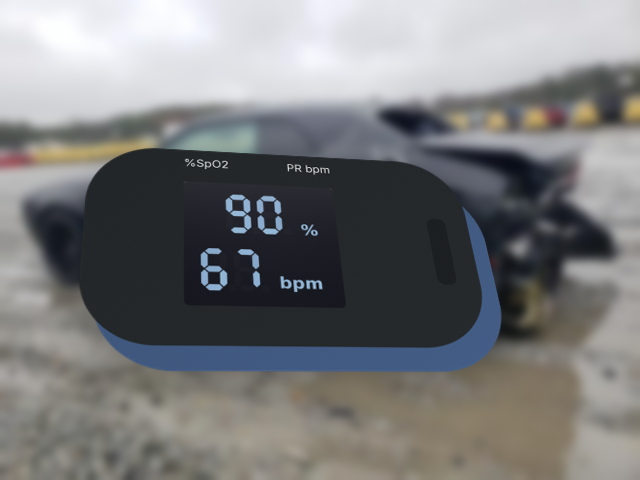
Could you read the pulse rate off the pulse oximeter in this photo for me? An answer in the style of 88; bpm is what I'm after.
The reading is 67; bpm
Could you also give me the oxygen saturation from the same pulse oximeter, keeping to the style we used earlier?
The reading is 90; %
